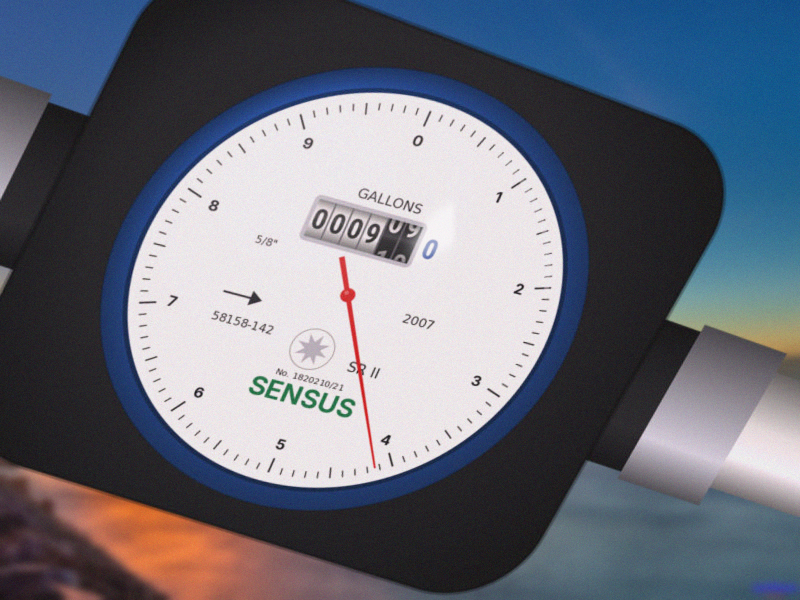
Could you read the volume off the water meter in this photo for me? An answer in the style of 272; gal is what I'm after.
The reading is 9094.1; gal
